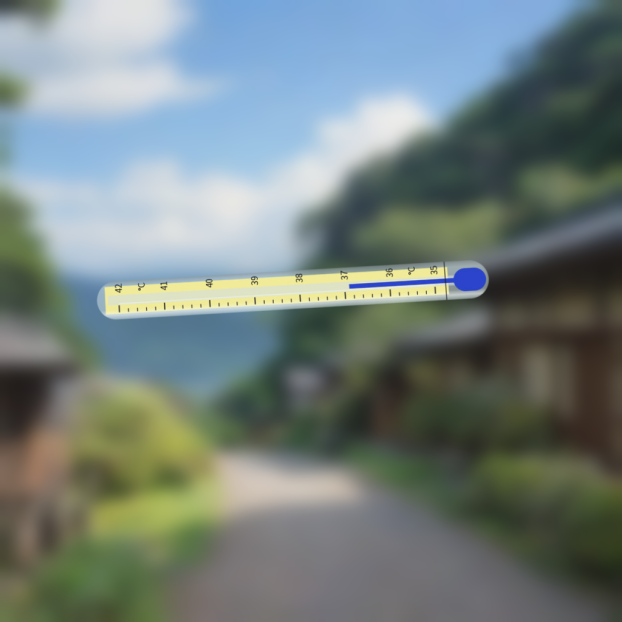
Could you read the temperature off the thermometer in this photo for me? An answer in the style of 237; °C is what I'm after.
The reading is 36.9; °C
